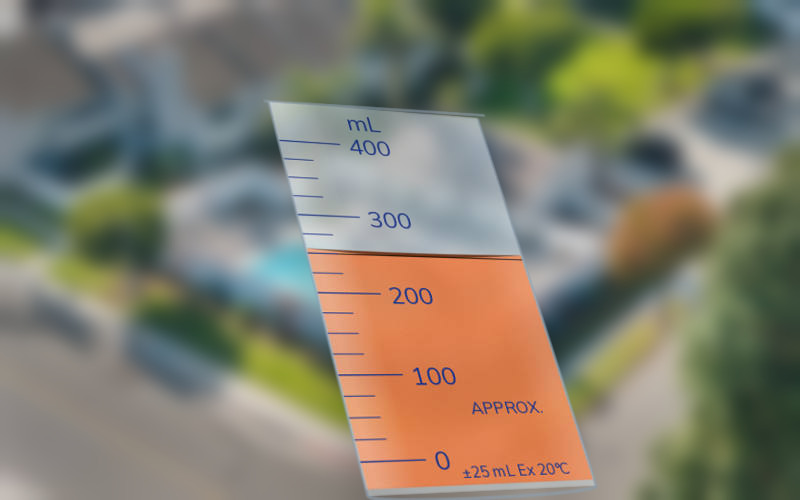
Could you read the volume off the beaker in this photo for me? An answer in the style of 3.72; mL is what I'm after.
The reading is 250; mL
